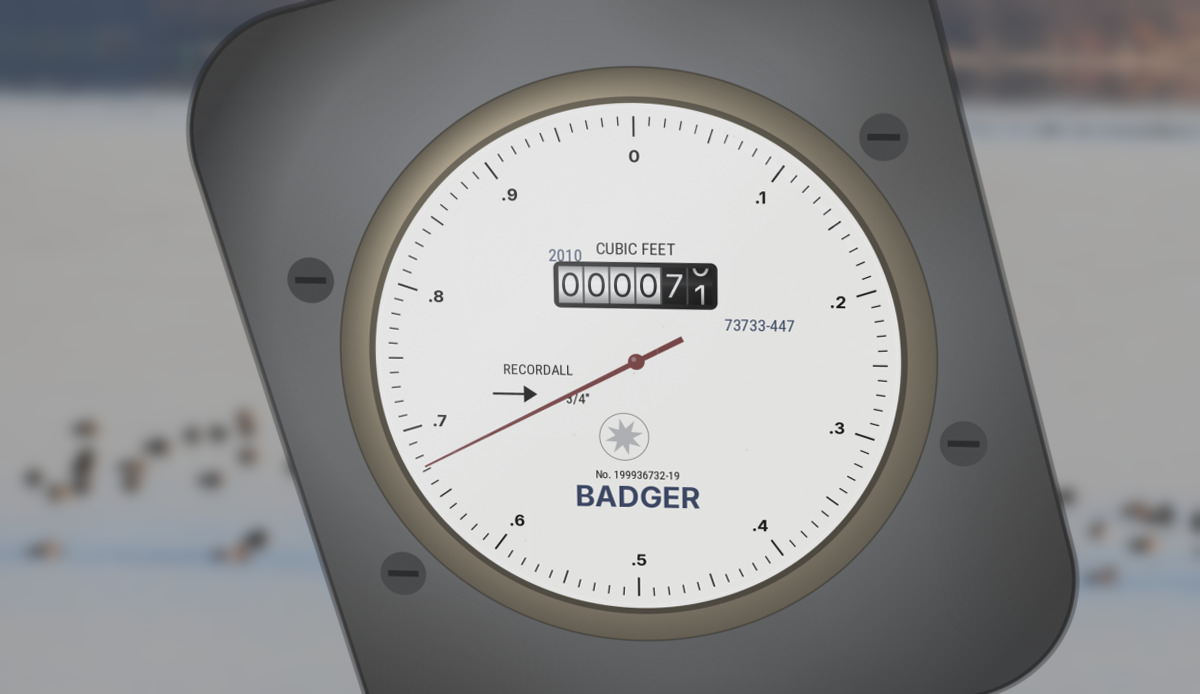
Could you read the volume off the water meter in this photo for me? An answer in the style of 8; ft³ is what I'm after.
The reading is 70.67; ft³
